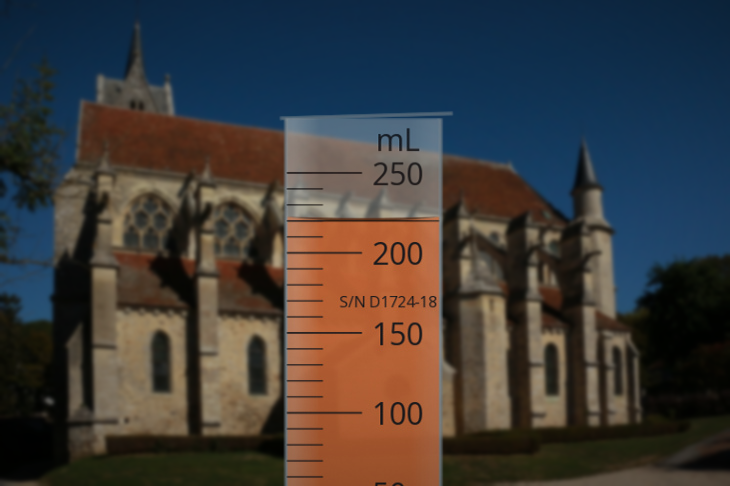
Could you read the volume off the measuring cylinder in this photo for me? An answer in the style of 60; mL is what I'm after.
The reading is 220; mL
